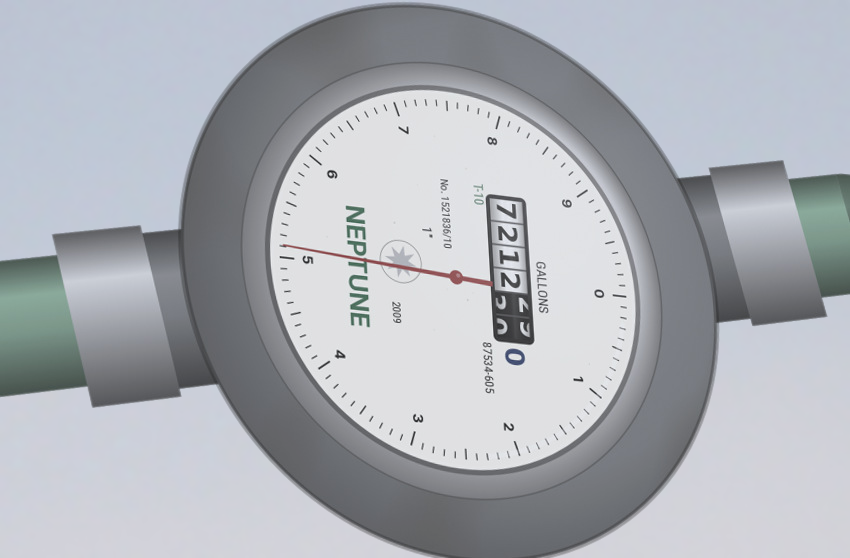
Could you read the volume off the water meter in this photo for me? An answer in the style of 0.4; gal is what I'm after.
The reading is 7212295.1; gal
